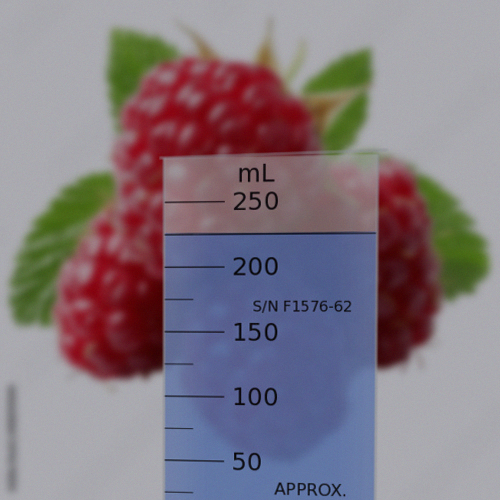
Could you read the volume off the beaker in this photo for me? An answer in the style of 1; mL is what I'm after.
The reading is 225; mL
